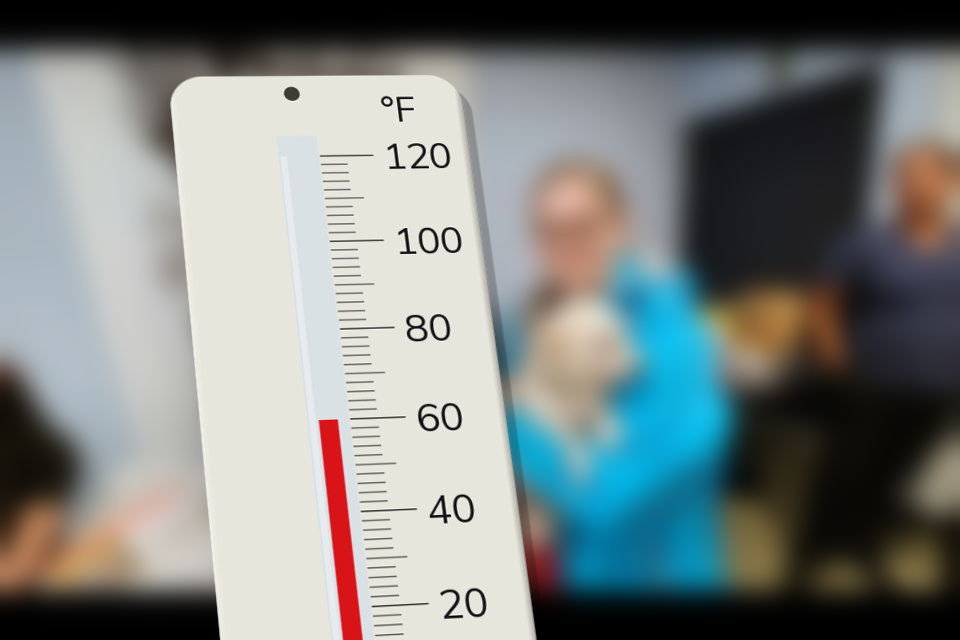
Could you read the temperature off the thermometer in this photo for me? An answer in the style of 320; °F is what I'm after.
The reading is 60; °F
